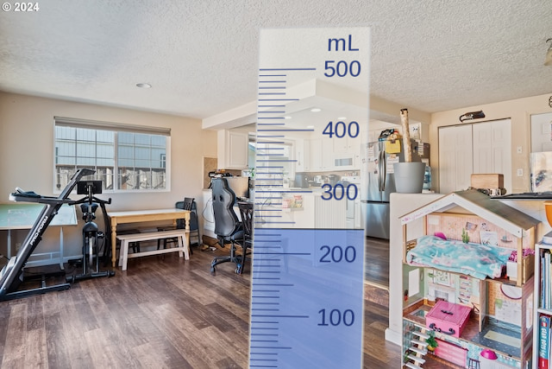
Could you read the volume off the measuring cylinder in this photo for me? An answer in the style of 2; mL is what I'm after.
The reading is 240; mL
